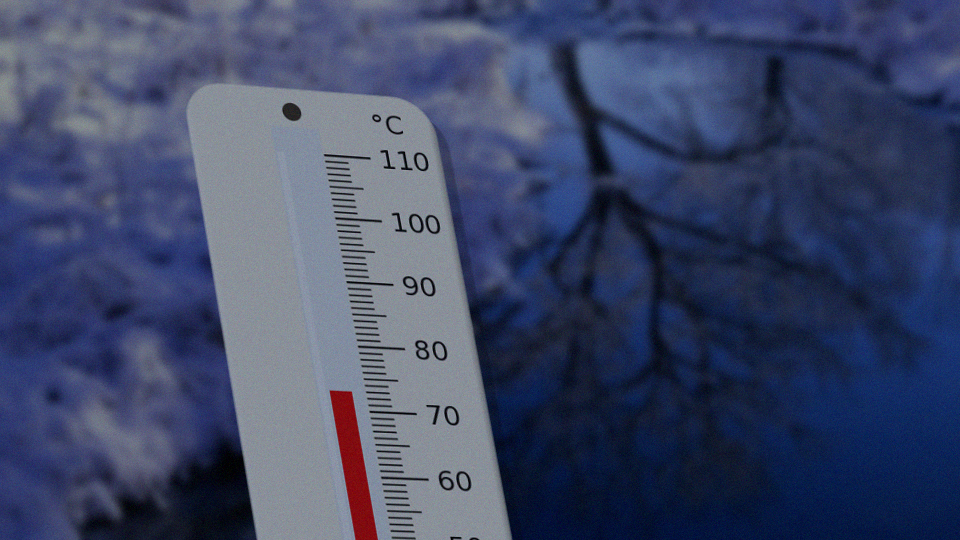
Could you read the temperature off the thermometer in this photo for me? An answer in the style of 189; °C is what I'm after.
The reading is 73; °C
